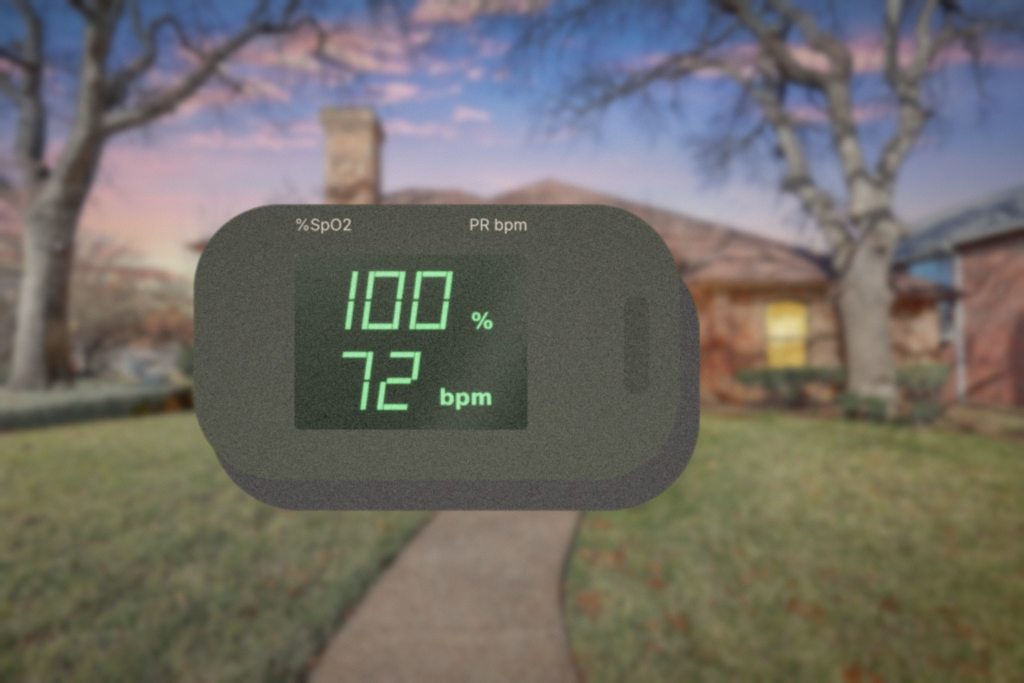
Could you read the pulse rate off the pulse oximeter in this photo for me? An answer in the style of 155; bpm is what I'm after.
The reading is 72; bpm
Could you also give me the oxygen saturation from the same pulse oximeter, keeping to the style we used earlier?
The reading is 100; %
